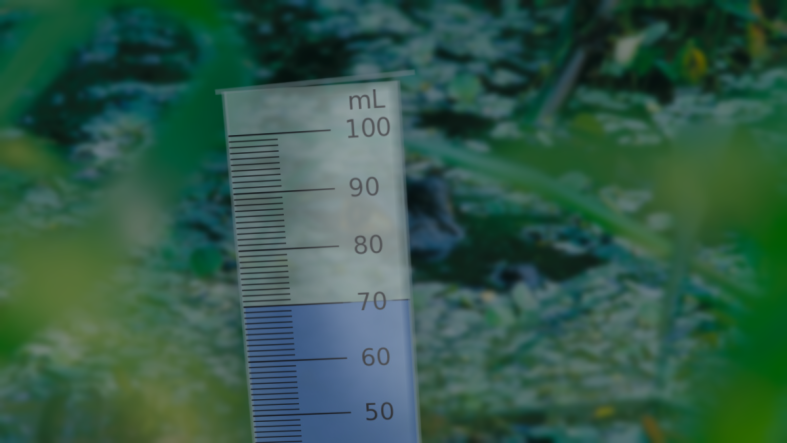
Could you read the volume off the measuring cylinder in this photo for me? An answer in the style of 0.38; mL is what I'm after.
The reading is 70; mL
